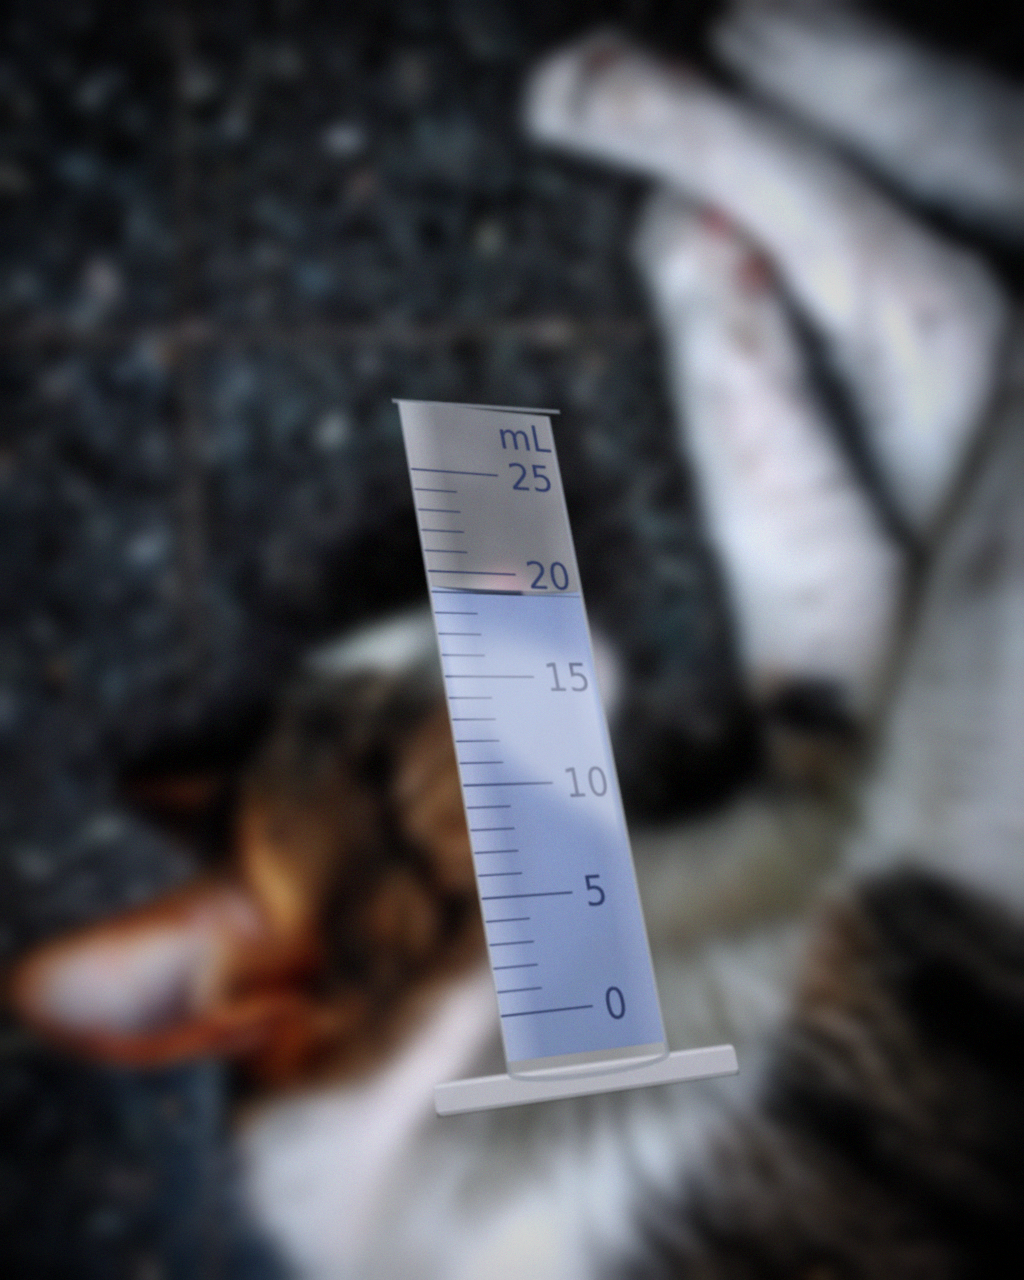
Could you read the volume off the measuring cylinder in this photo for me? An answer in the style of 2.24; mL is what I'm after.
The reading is 19; mL
